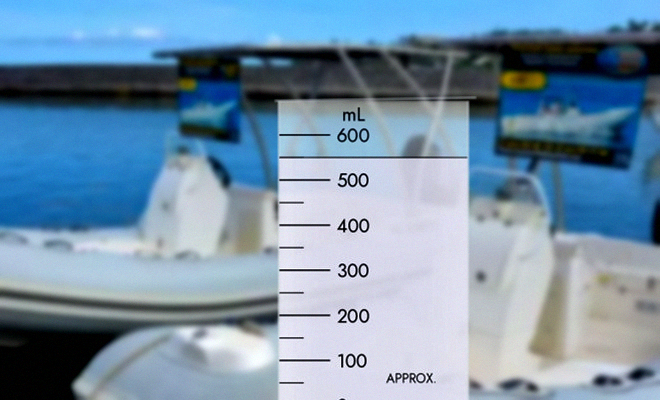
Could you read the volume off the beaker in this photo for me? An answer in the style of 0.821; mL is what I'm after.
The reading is 550; mL
